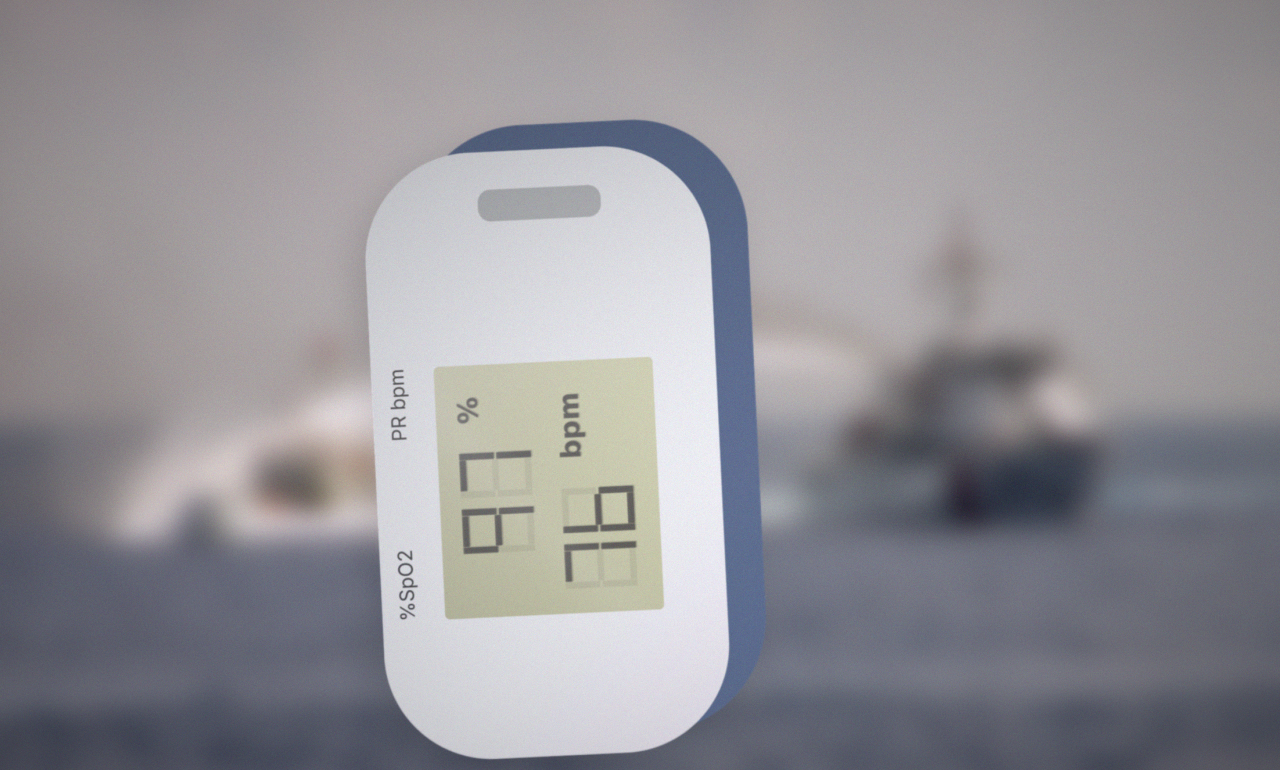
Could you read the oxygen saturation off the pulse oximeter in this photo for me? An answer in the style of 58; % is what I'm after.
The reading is 97; %
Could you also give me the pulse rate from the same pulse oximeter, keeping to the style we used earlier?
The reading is 76; bpm
